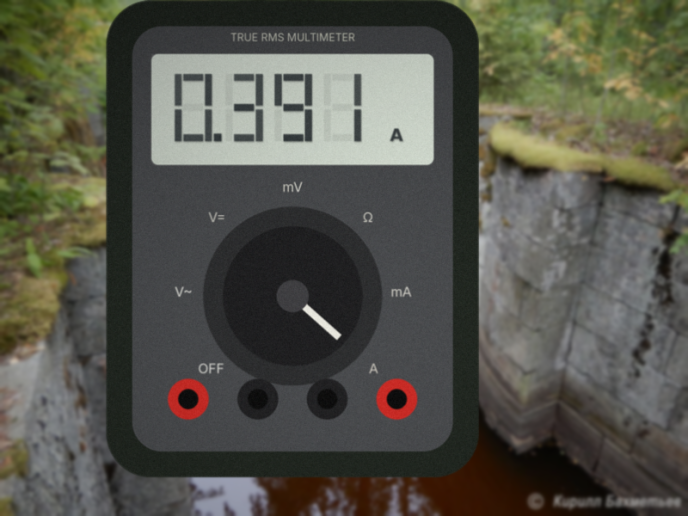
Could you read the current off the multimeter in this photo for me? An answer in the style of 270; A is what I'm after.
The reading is 0.391; A
